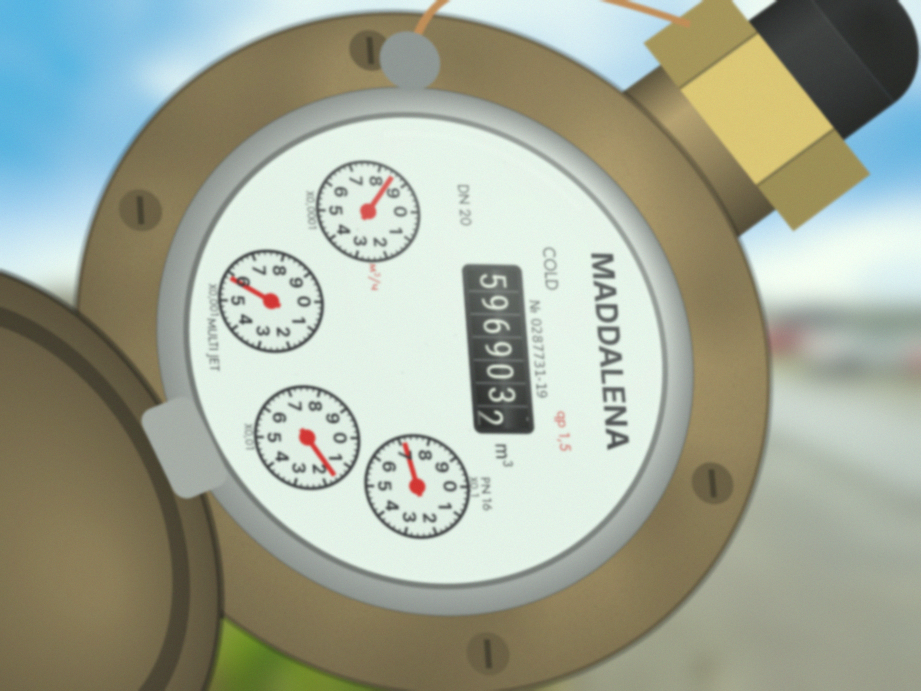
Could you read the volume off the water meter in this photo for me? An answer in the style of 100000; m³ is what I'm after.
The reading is 5969031.7158; m³
